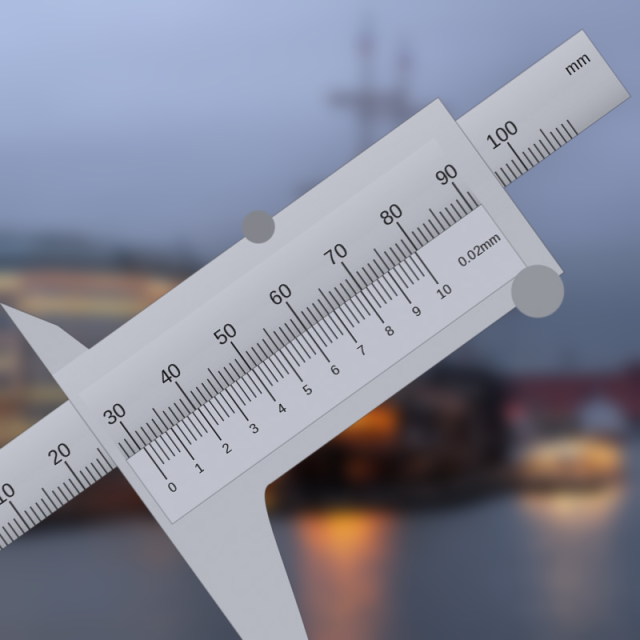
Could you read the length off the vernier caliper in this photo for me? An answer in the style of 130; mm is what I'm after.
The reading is 30.6; mm
